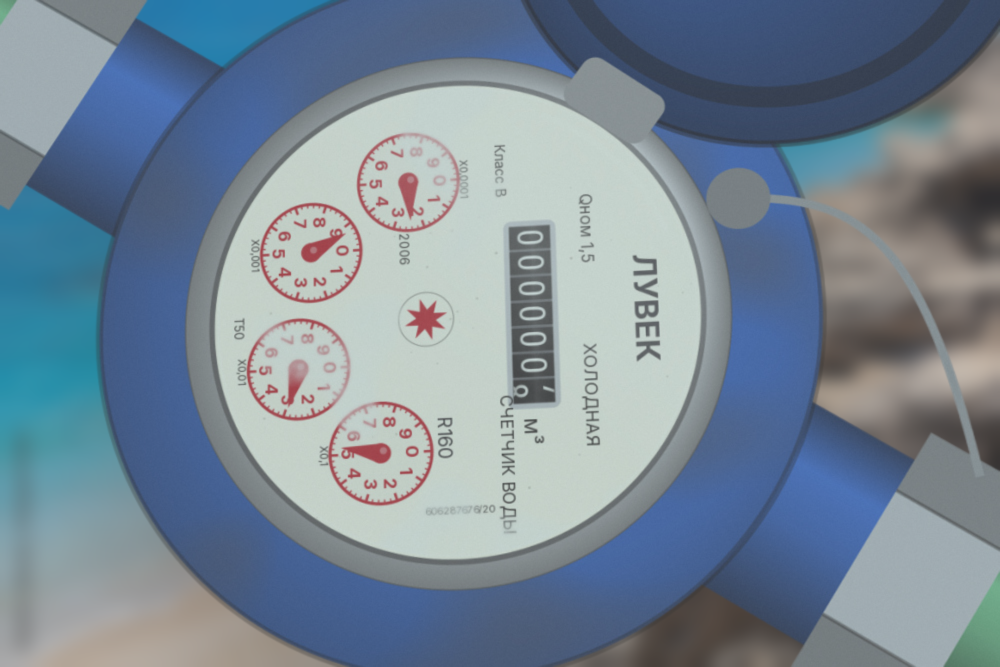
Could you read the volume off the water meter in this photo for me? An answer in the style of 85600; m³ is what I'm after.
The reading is 7.5292; m³
